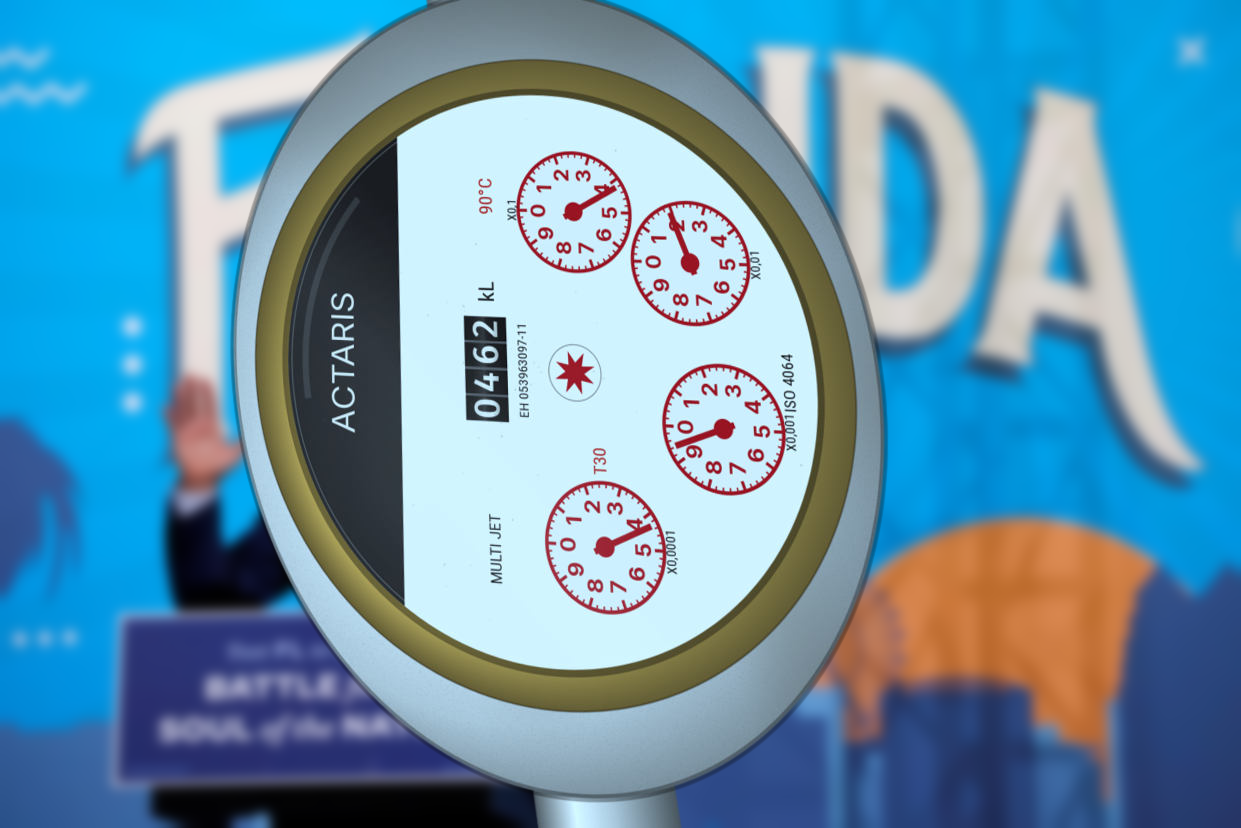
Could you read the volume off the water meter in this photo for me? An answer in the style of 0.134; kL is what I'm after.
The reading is 462.4194; kL
